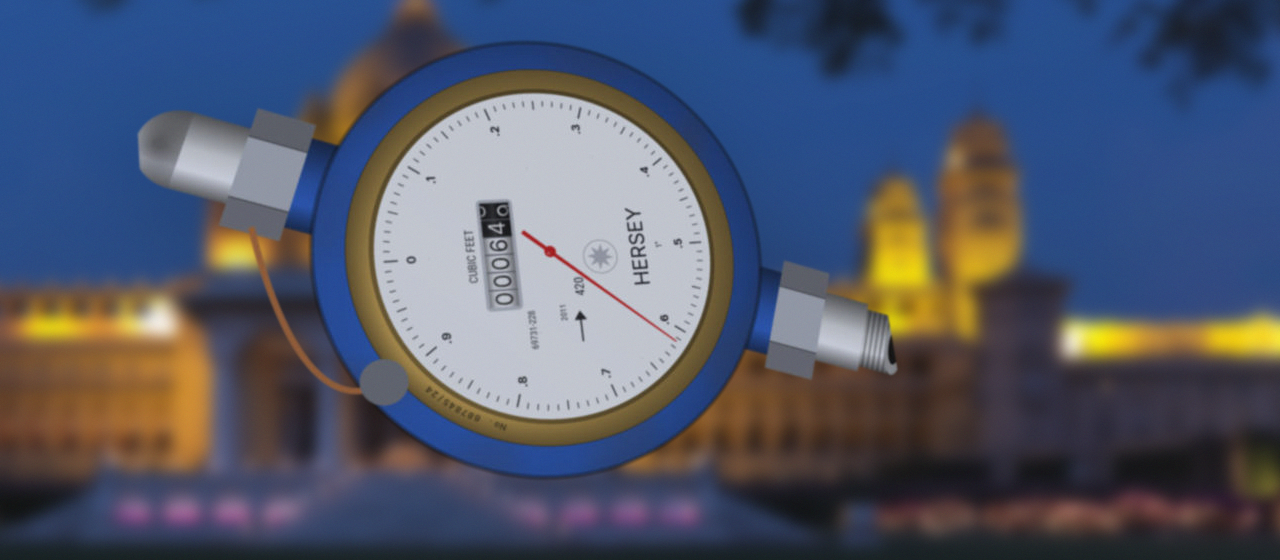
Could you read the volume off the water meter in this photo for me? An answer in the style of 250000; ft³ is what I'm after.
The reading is 648.61; ft³
